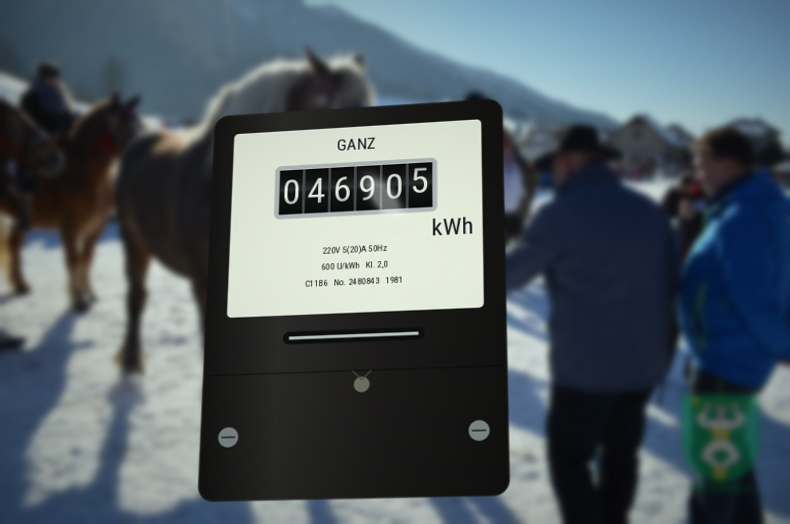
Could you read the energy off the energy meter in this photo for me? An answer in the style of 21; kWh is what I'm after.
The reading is 46905; kWh
